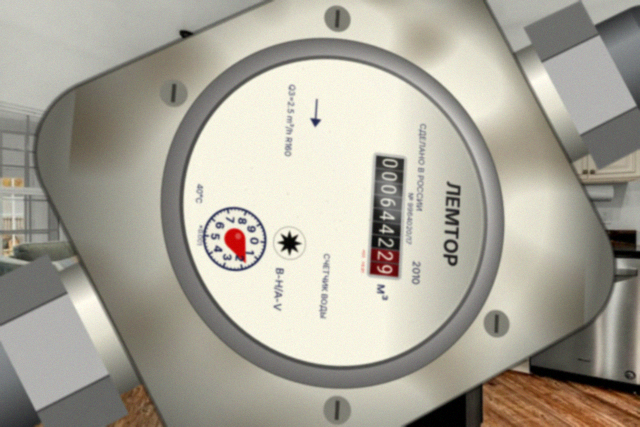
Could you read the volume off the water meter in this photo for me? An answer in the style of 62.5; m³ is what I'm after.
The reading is 6442.291; m³
